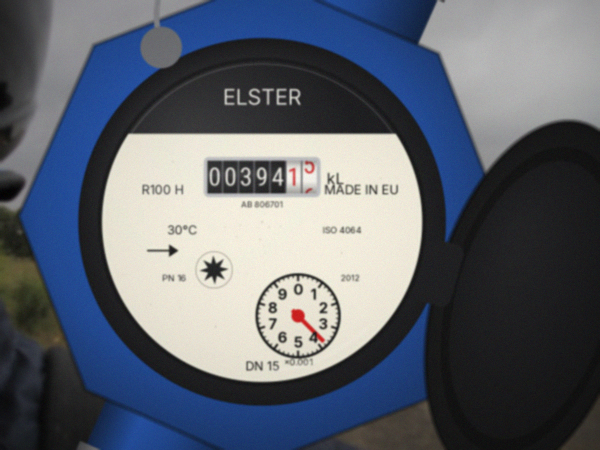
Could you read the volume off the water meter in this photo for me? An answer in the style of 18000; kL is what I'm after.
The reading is 394.153; kL
